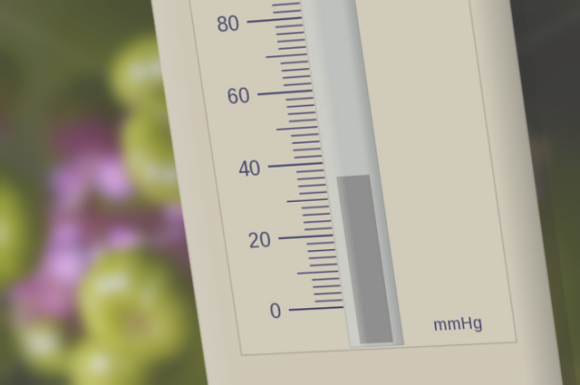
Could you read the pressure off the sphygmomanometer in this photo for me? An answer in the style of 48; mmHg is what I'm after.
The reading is 36; mmHg
